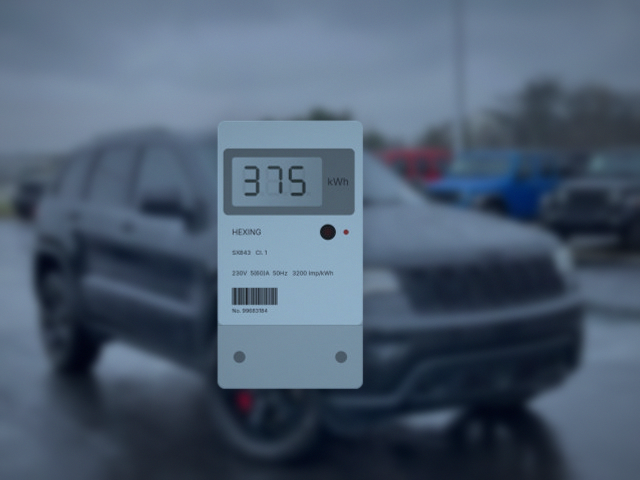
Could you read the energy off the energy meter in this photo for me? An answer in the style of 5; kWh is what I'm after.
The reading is 375; kWh
